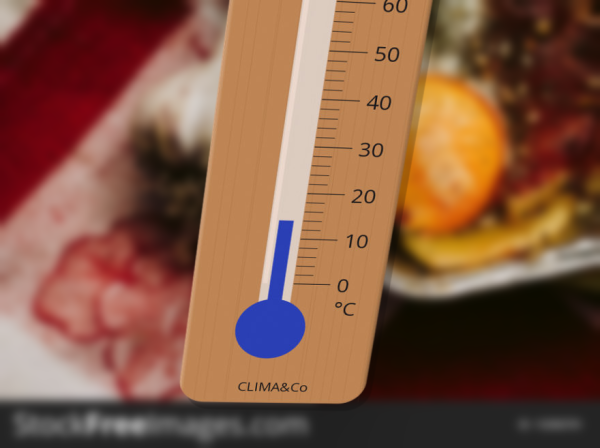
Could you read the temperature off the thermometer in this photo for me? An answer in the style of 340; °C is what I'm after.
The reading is 14; °C
